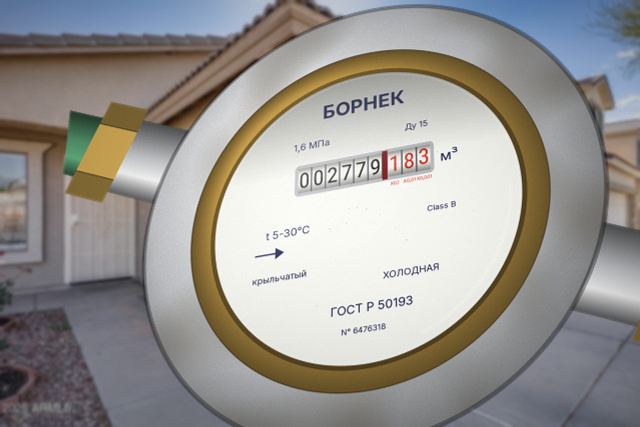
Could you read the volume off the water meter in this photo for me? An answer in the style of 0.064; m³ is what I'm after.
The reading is 2779.183; m³
